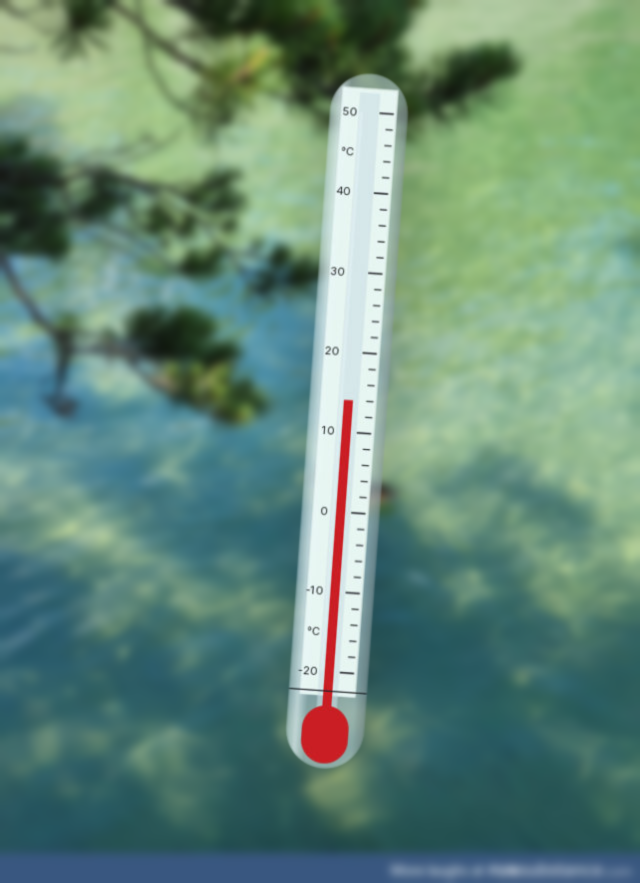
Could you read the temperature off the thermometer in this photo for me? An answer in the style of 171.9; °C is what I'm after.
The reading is 14; °C
